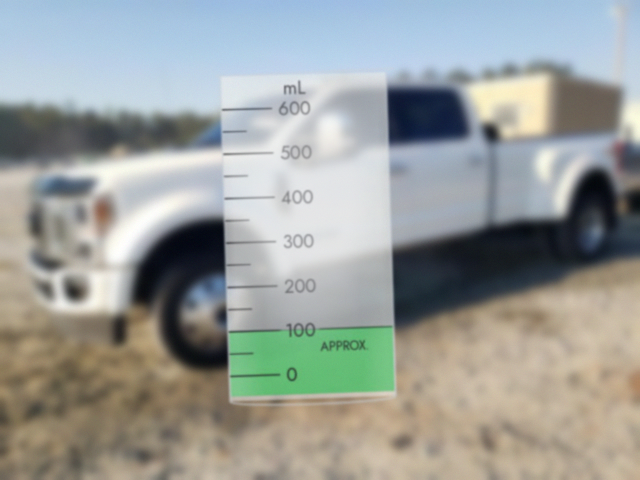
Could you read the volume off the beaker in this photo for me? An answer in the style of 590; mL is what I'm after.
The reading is 100; mL
